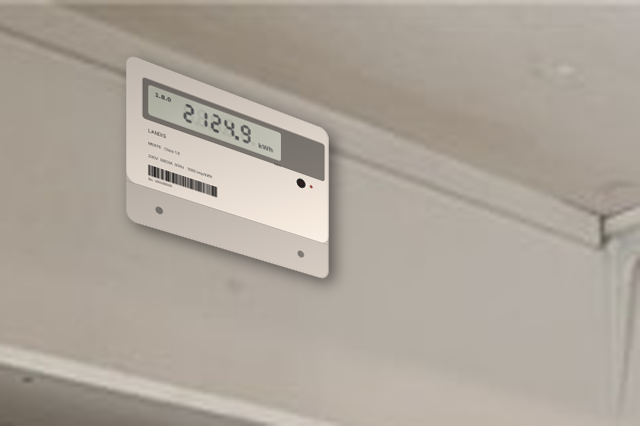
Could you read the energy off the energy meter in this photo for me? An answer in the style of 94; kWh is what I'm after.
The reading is 2124.9; kWh
